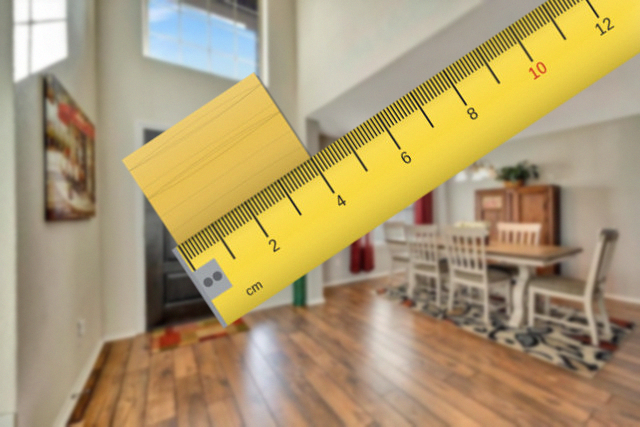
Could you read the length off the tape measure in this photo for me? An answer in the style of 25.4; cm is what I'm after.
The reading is 4; cm
